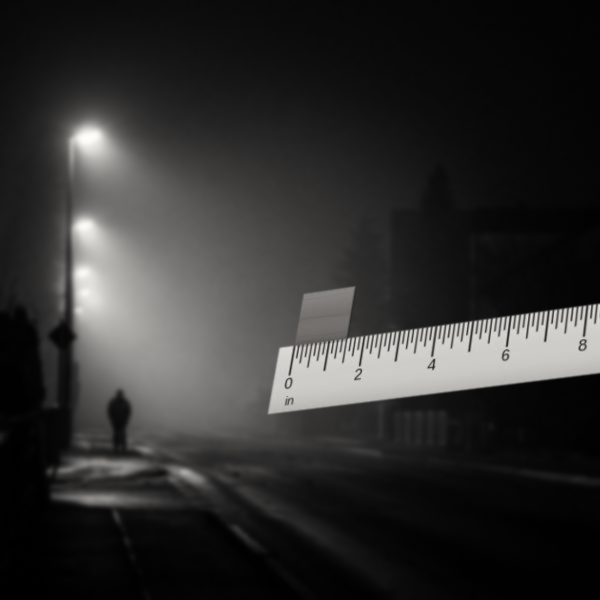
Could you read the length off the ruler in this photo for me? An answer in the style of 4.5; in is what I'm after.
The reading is 1.5; in
